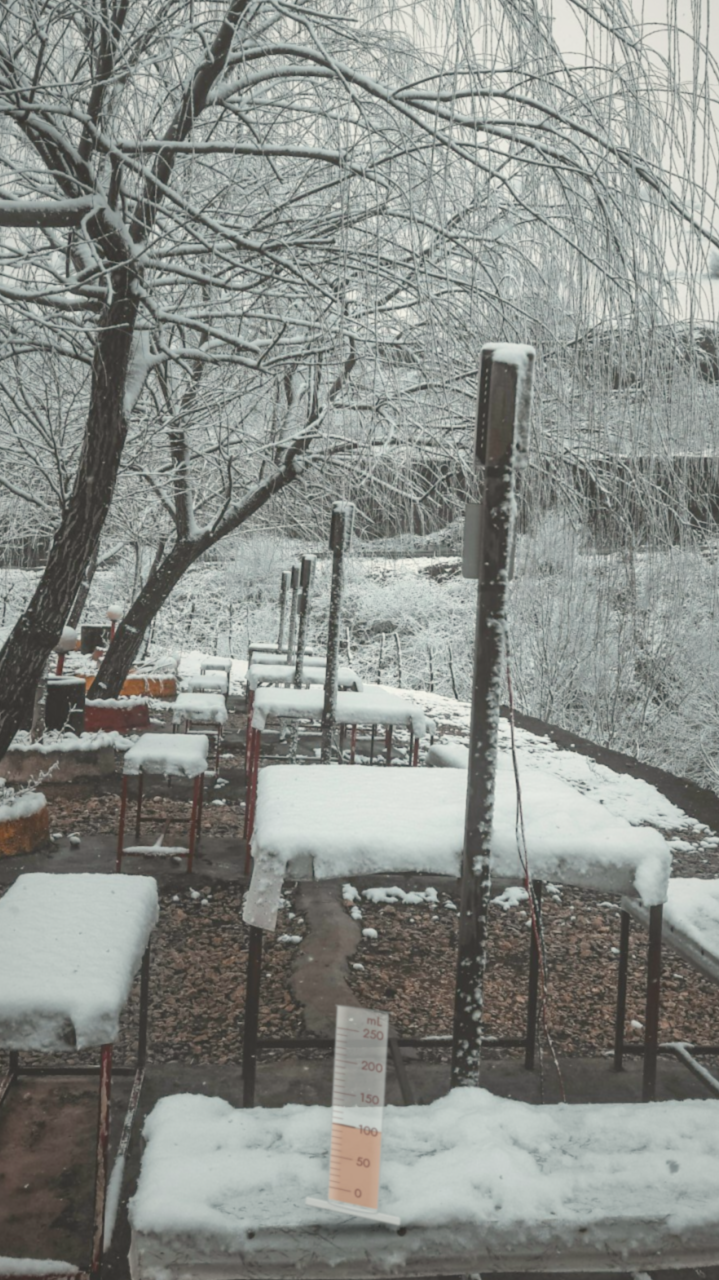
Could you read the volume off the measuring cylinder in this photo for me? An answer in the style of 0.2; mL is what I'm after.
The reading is 100; mL
